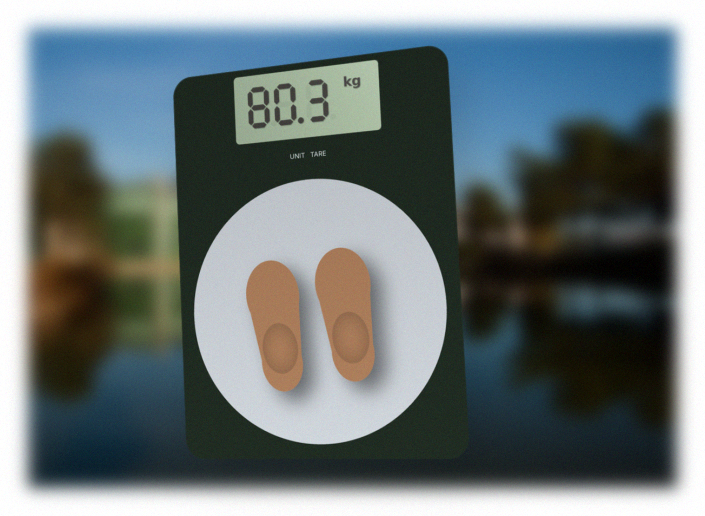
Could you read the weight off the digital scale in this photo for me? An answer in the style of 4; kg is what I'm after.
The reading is 80.3; kg
